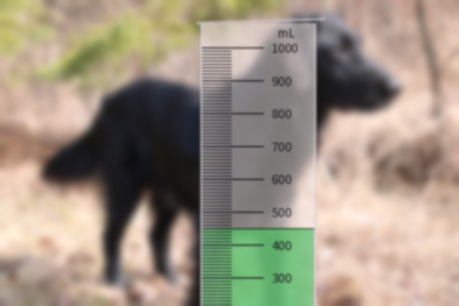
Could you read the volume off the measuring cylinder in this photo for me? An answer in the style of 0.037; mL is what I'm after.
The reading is 450; mL
